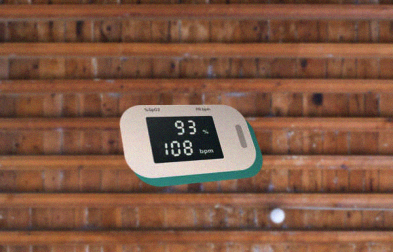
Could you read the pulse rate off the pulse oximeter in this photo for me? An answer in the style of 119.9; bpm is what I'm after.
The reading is 108; bpm
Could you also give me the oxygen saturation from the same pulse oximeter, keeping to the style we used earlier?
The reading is 93; %
